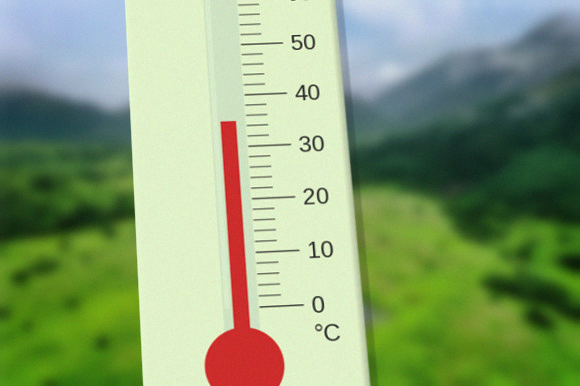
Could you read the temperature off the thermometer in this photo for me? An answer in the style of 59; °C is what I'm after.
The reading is 35; °C
